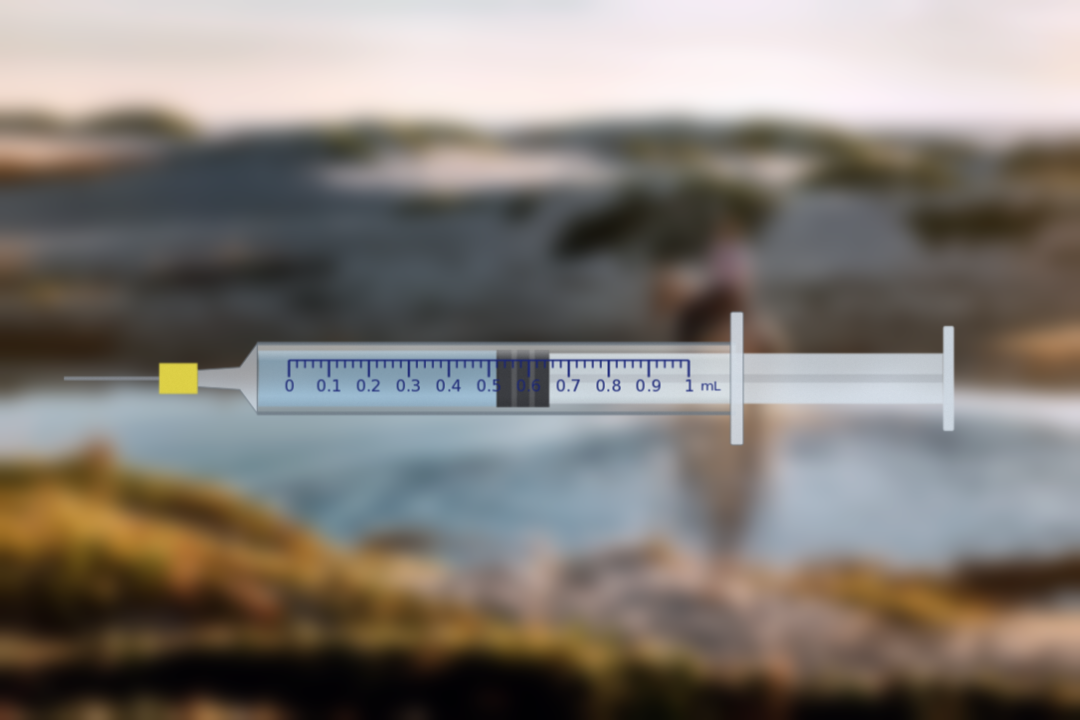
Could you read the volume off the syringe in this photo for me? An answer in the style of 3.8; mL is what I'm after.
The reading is 0.52; mL
